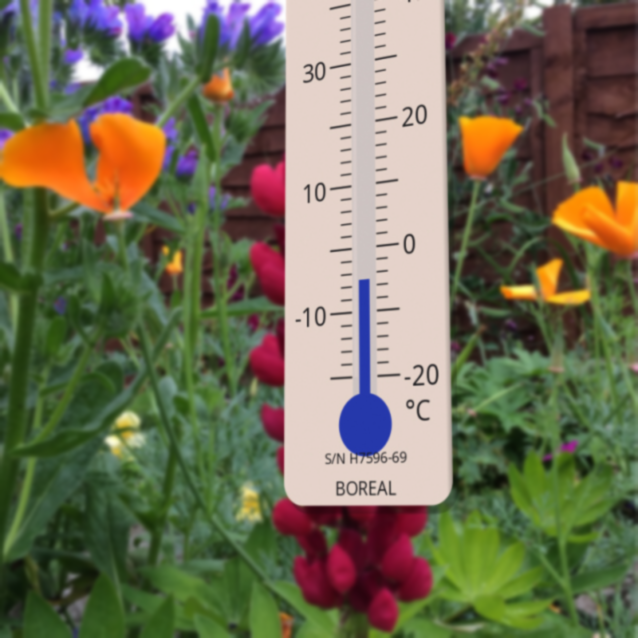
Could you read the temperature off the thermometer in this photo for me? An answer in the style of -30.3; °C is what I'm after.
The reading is -5; °C
